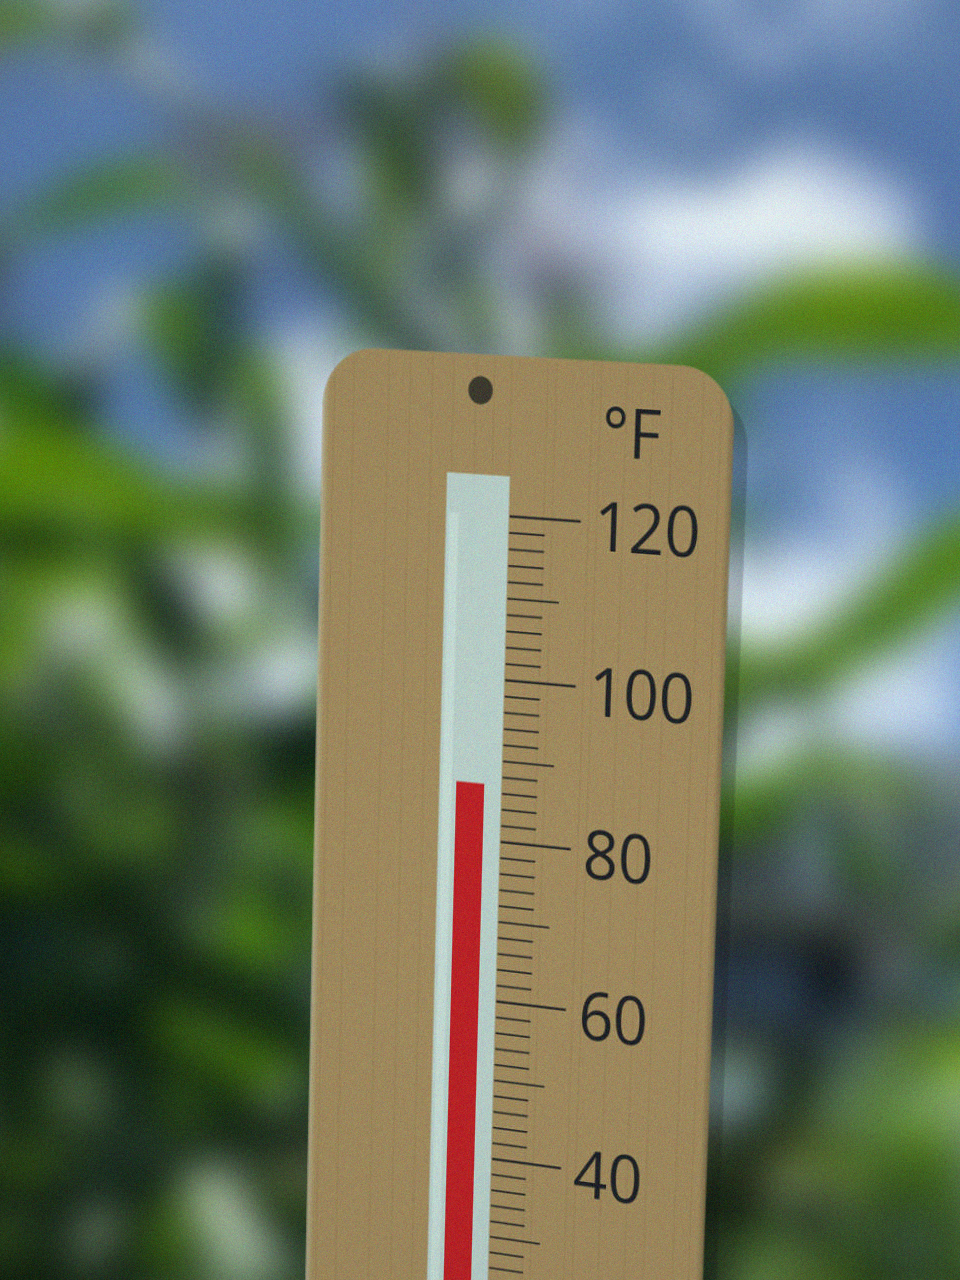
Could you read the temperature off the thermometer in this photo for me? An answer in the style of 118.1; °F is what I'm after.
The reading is 87; °F
